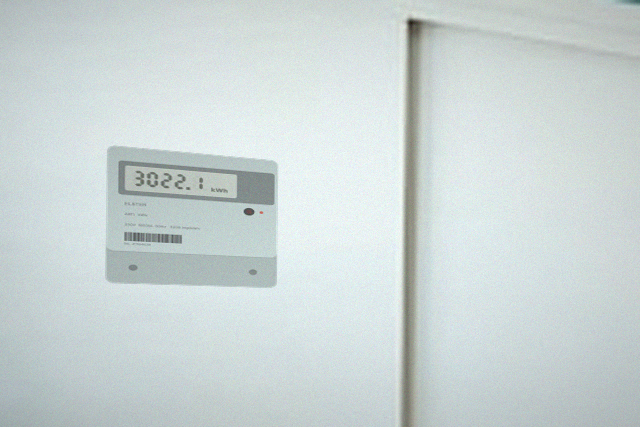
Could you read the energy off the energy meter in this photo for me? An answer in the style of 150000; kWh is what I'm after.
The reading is 3022.1; kWh
